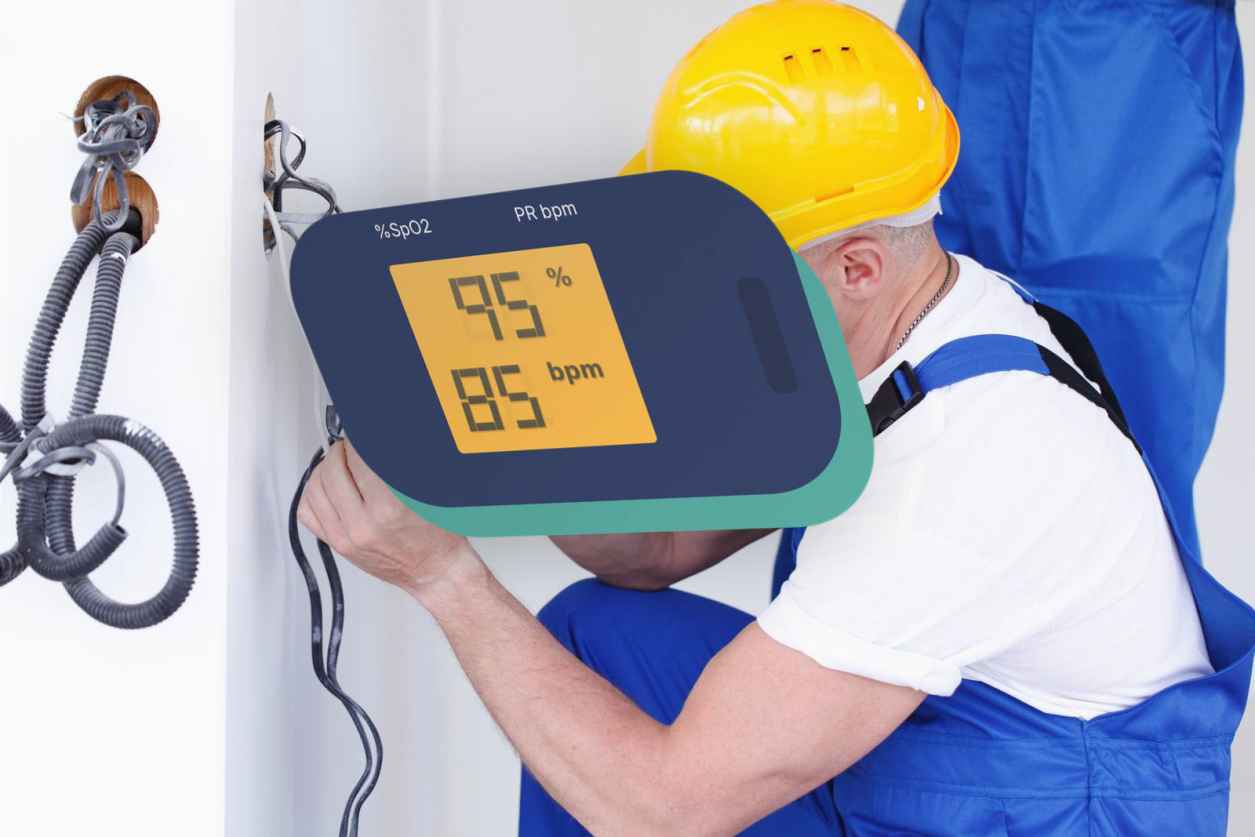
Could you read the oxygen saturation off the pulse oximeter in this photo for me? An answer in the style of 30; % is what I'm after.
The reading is 95; %
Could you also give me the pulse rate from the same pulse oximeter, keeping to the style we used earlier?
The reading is 85; bpm
